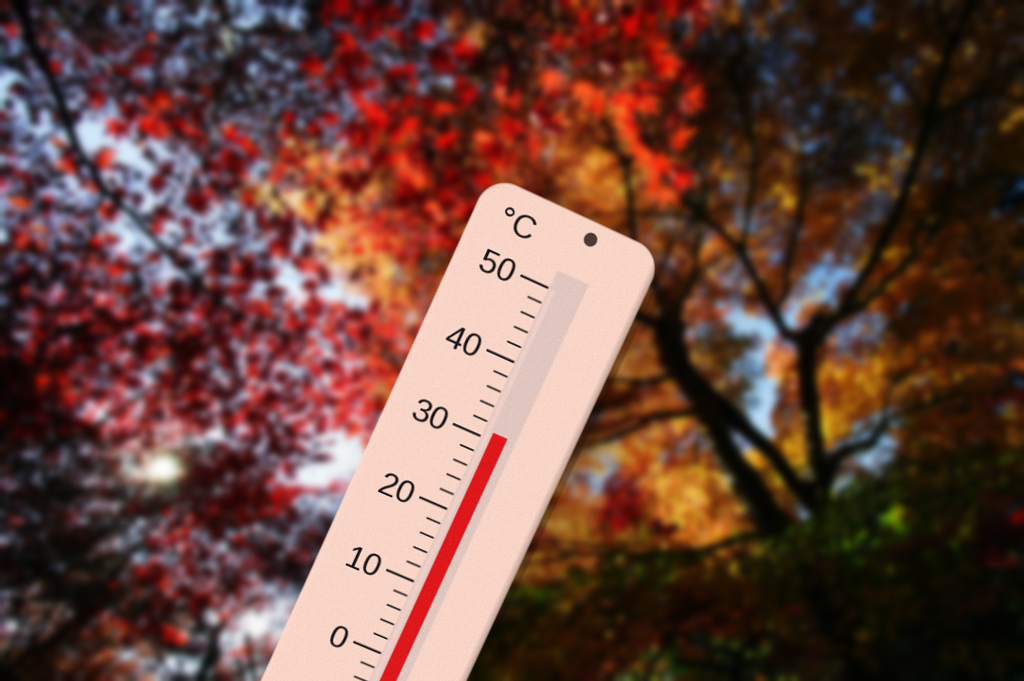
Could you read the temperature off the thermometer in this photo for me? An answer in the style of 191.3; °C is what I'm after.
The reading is 31; °C
